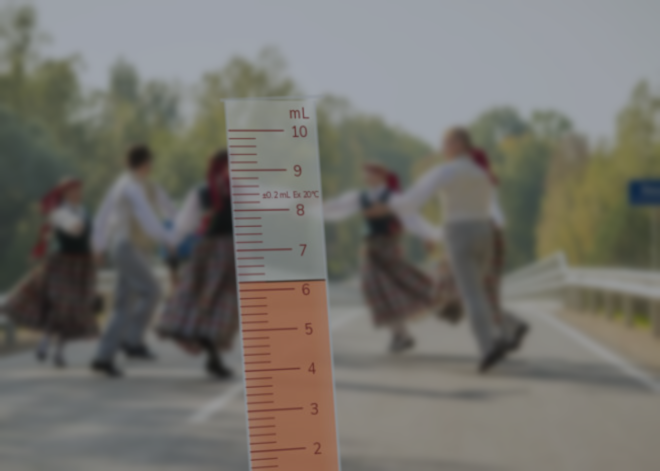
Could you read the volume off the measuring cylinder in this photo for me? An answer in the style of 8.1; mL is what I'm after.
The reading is 6.2; mL
